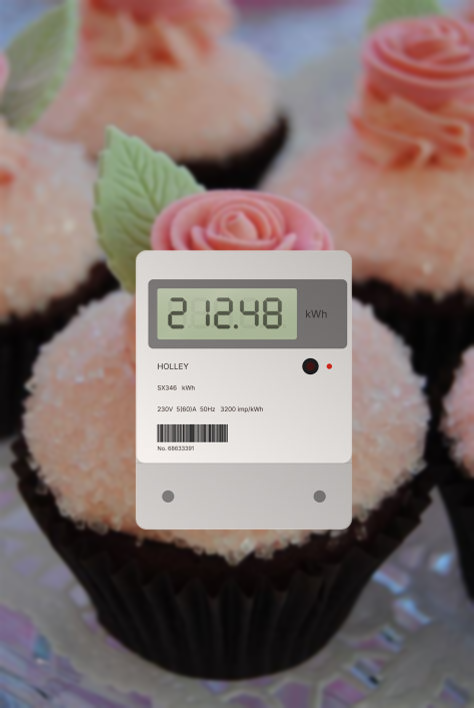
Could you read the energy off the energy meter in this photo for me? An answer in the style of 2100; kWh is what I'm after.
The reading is 212.48; kWh
